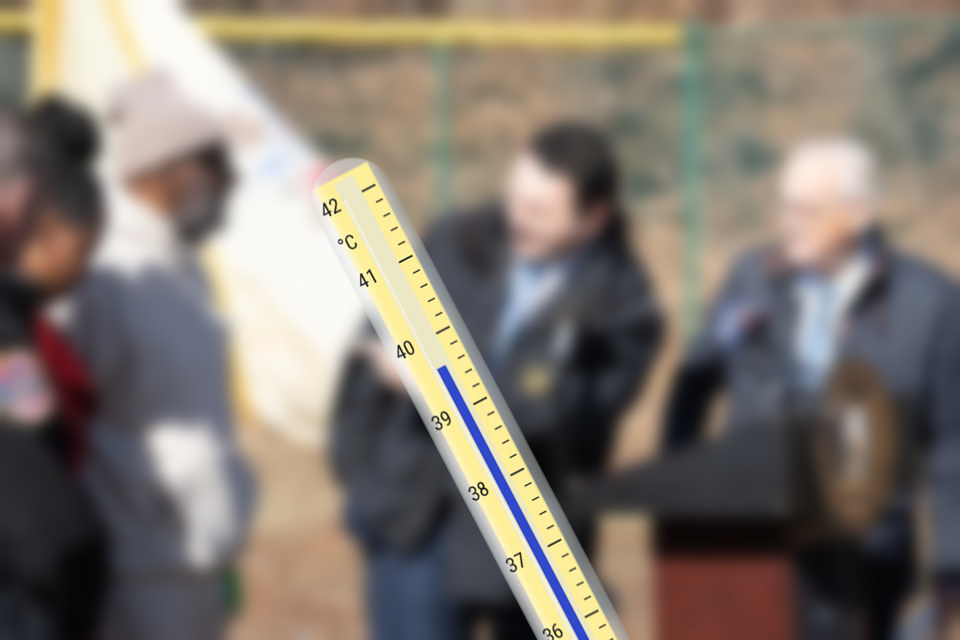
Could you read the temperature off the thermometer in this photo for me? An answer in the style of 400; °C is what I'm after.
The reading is 39.6; °C
